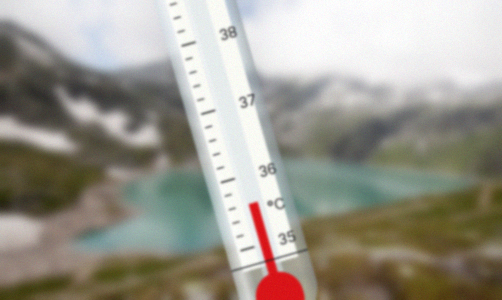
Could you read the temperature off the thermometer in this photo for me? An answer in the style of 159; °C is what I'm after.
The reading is 35.6; °C
